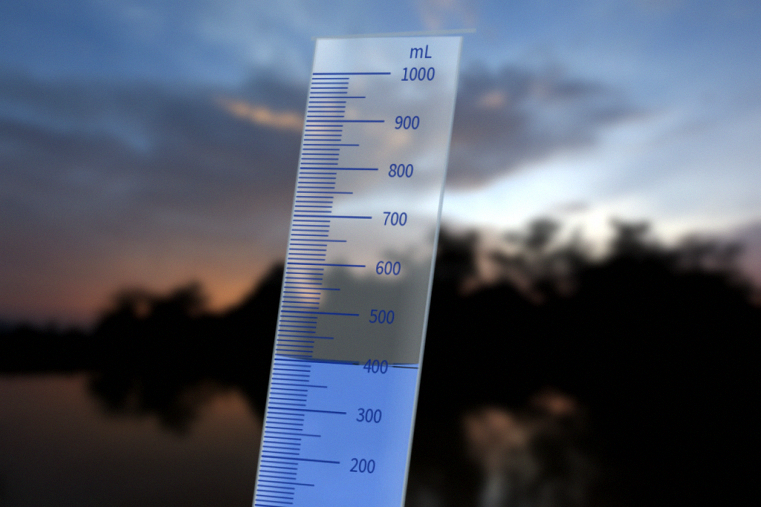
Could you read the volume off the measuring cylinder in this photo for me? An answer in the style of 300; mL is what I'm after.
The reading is 400; mL
